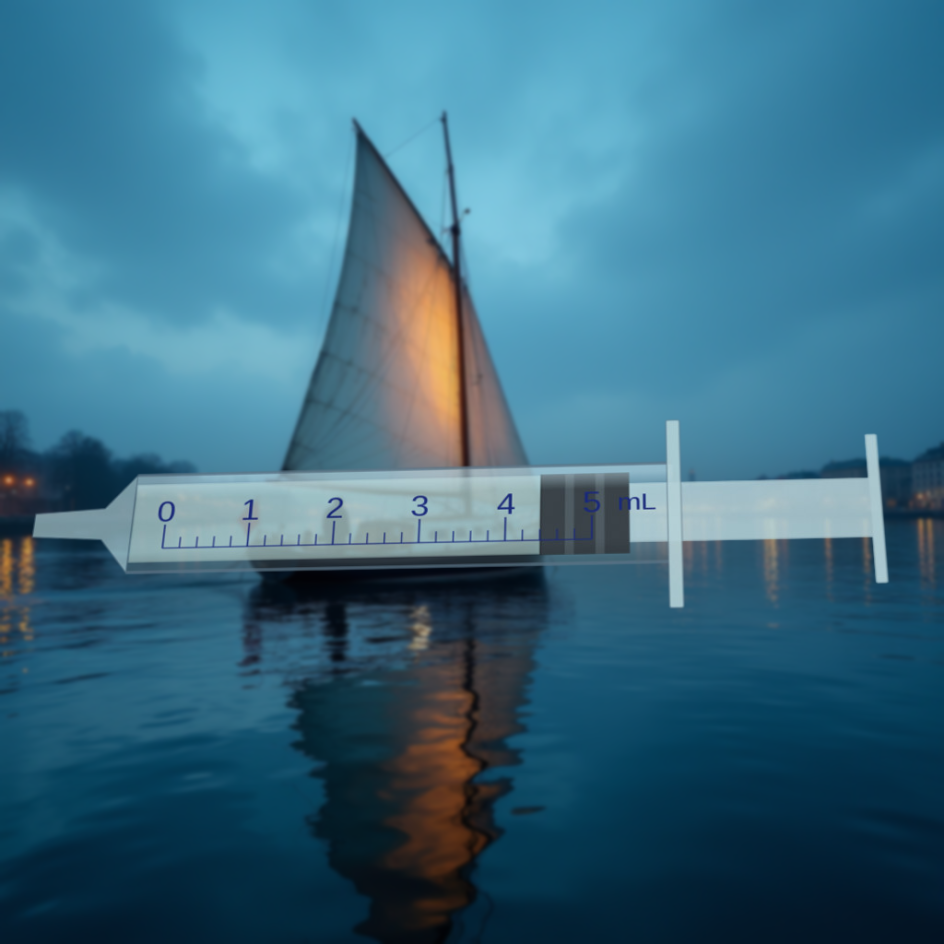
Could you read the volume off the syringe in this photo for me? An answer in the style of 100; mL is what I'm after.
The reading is 4.4; mL
